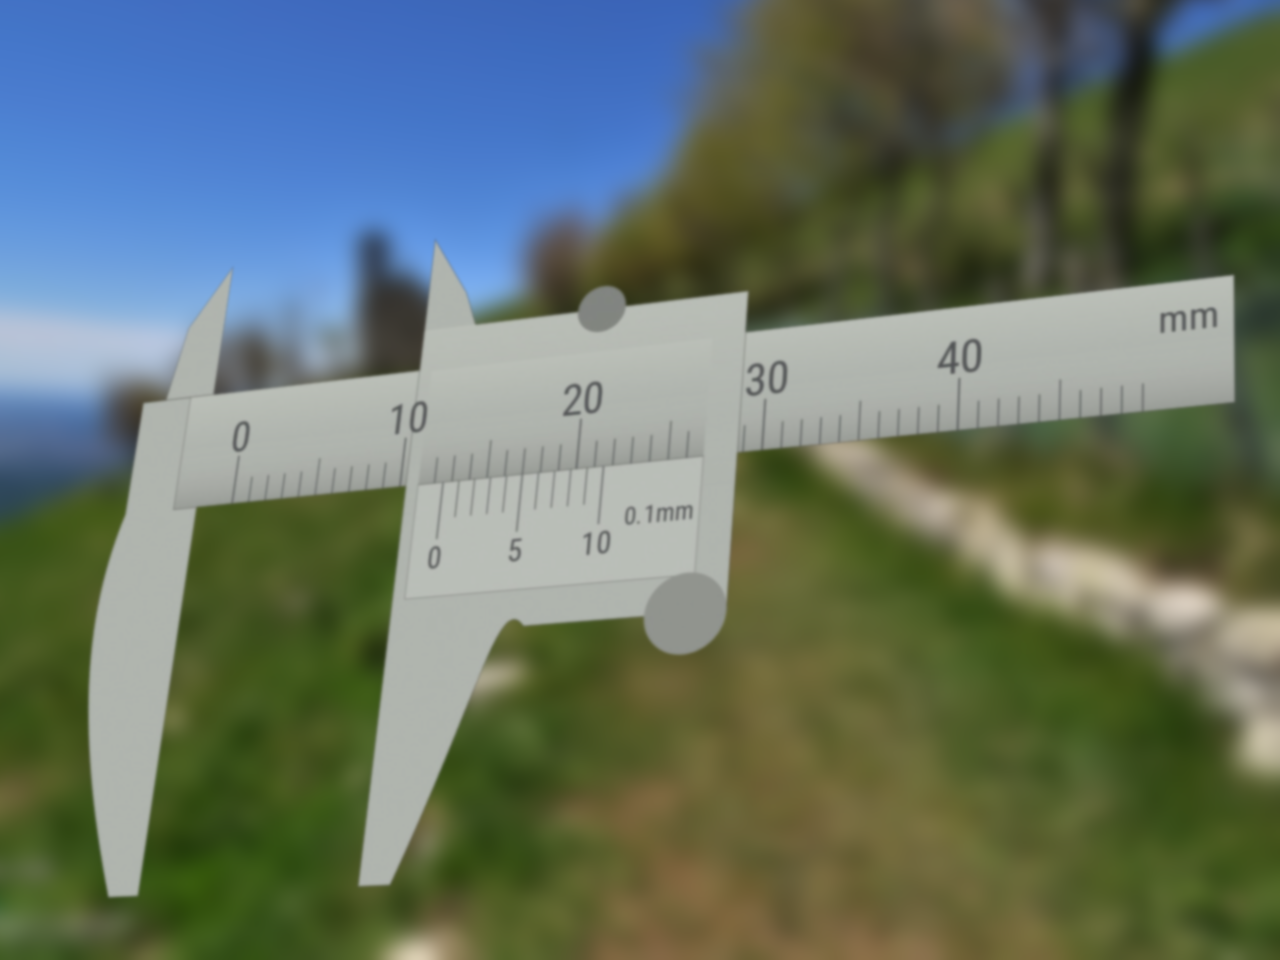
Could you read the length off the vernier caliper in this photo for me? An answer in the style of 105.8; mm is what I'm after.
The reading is 12.5; mm
